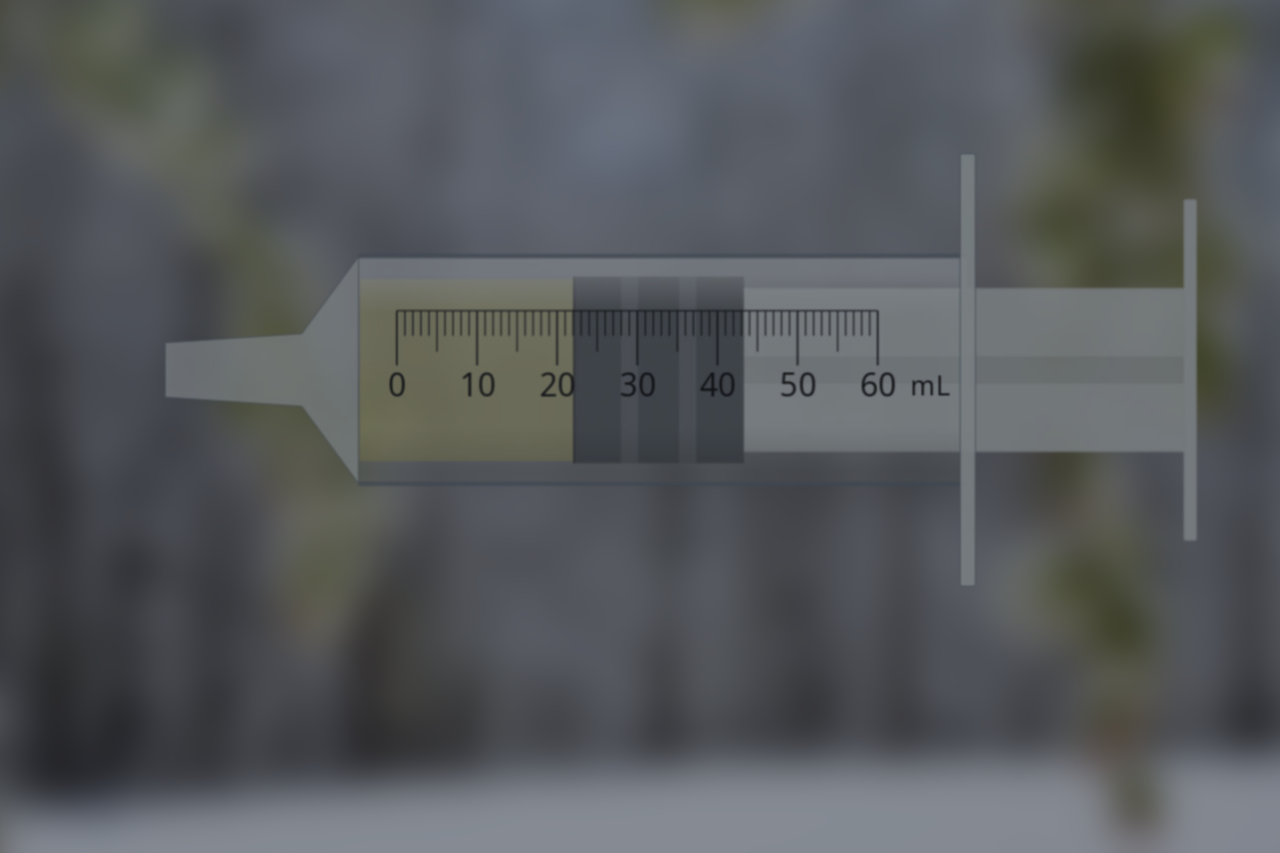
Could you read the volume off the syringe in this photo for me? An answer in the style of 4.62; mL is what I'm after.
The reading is 22; mL
